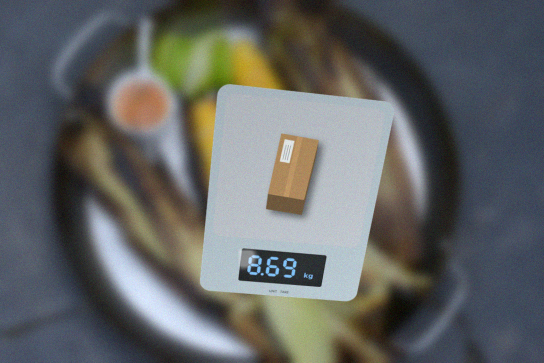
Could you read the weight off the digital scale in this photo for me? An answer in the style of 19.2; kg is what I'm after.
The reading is 8.69; kg
